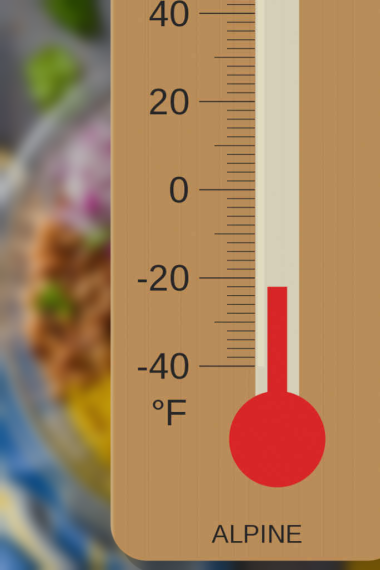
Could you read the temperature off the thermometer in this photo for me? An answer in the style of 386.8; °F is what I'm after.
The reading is -22; °F
